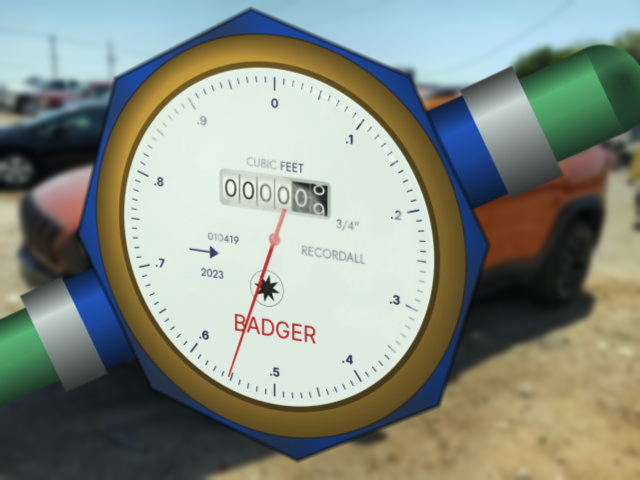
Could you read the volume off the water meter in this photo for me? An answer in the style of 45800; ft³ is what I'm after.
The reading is 8.55; ft³
